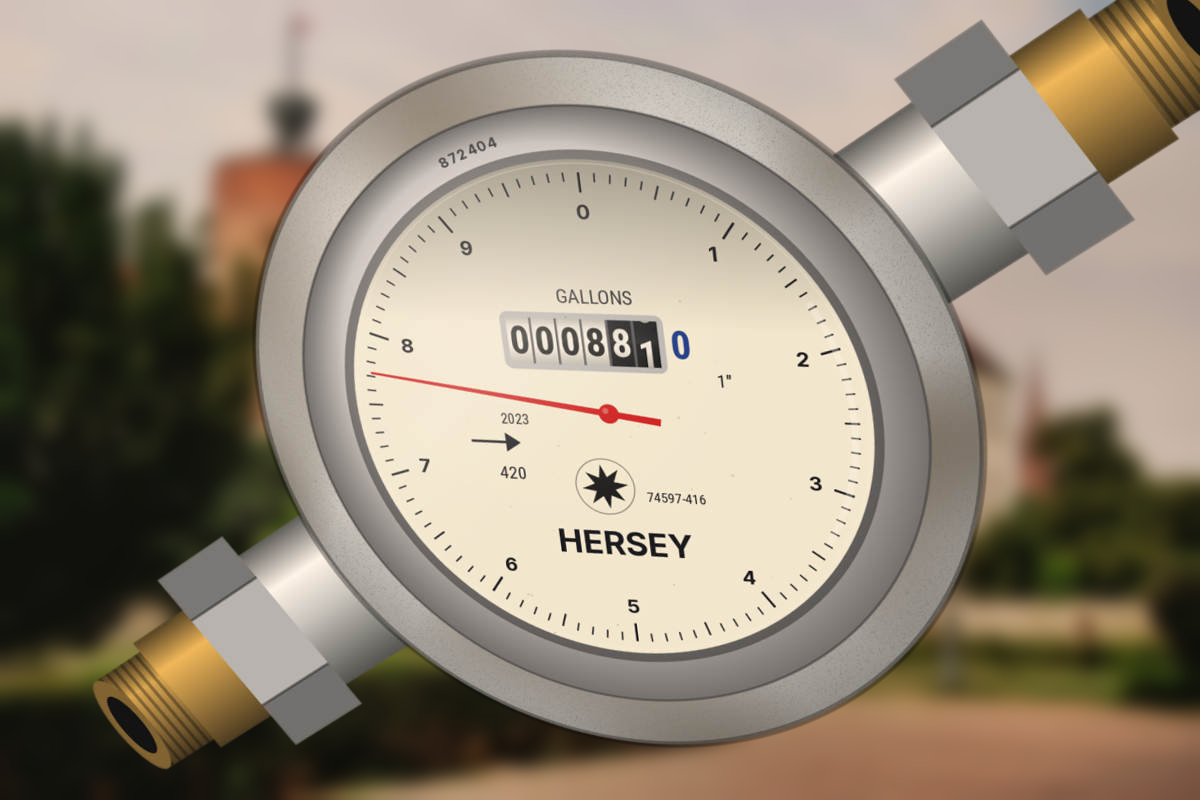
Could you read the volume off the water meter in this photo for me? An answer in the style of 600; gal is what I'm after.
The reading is 8807.7; gal
